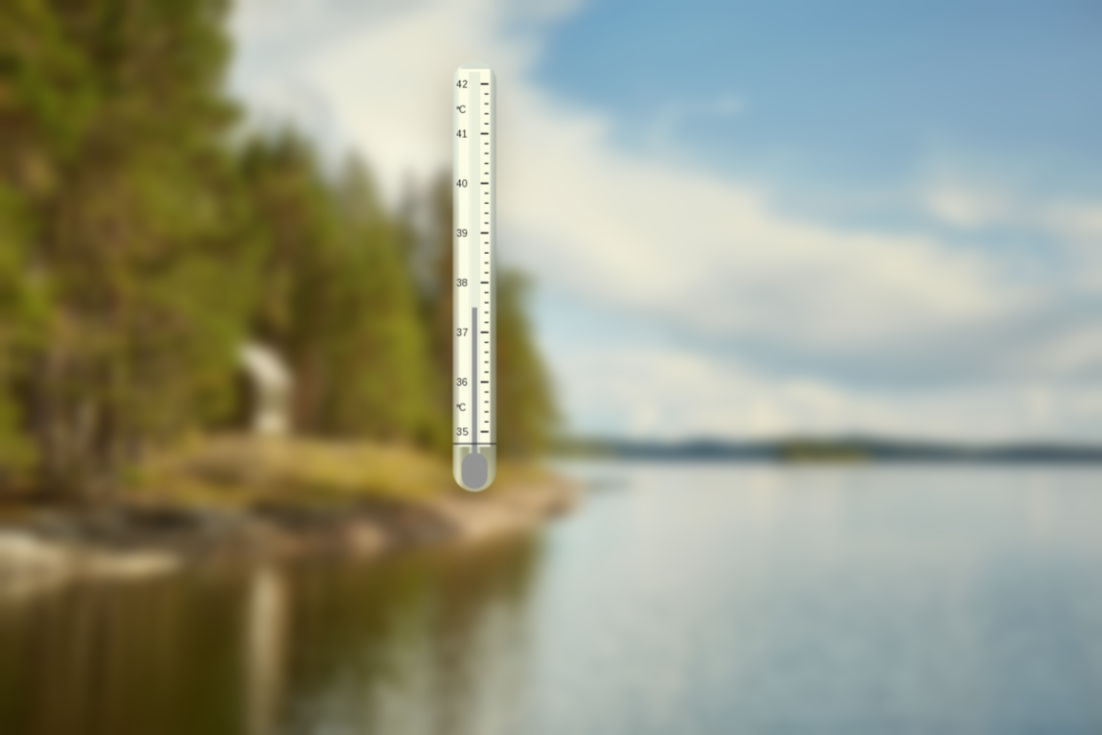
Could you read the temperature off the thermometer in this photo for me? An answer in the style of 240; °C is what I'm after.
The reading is 37.5; °C
